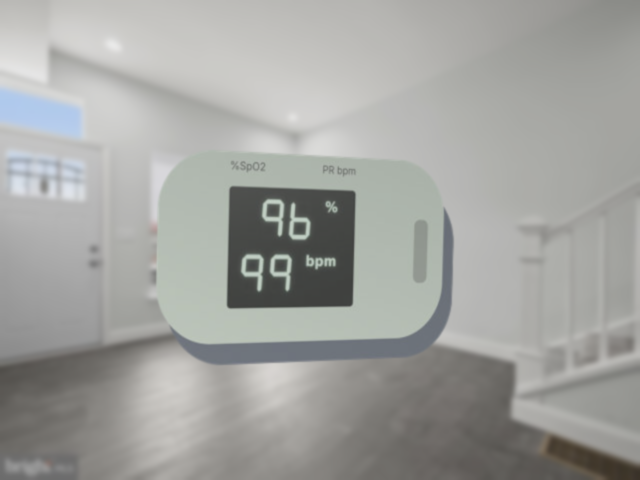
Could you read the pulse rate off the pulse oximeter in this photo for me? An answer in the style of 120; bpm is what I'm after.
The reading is 99; bpm
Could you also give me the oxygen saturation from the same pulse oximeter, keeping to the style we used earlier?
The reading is 96; %
